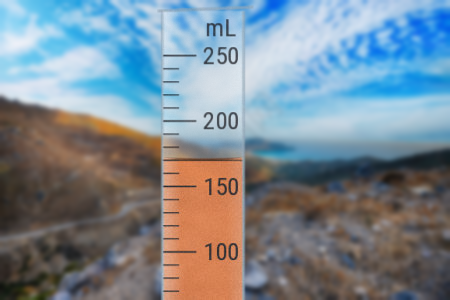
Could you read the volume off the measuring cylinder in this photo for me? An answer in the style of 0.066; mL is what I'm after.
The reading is 170; mL
